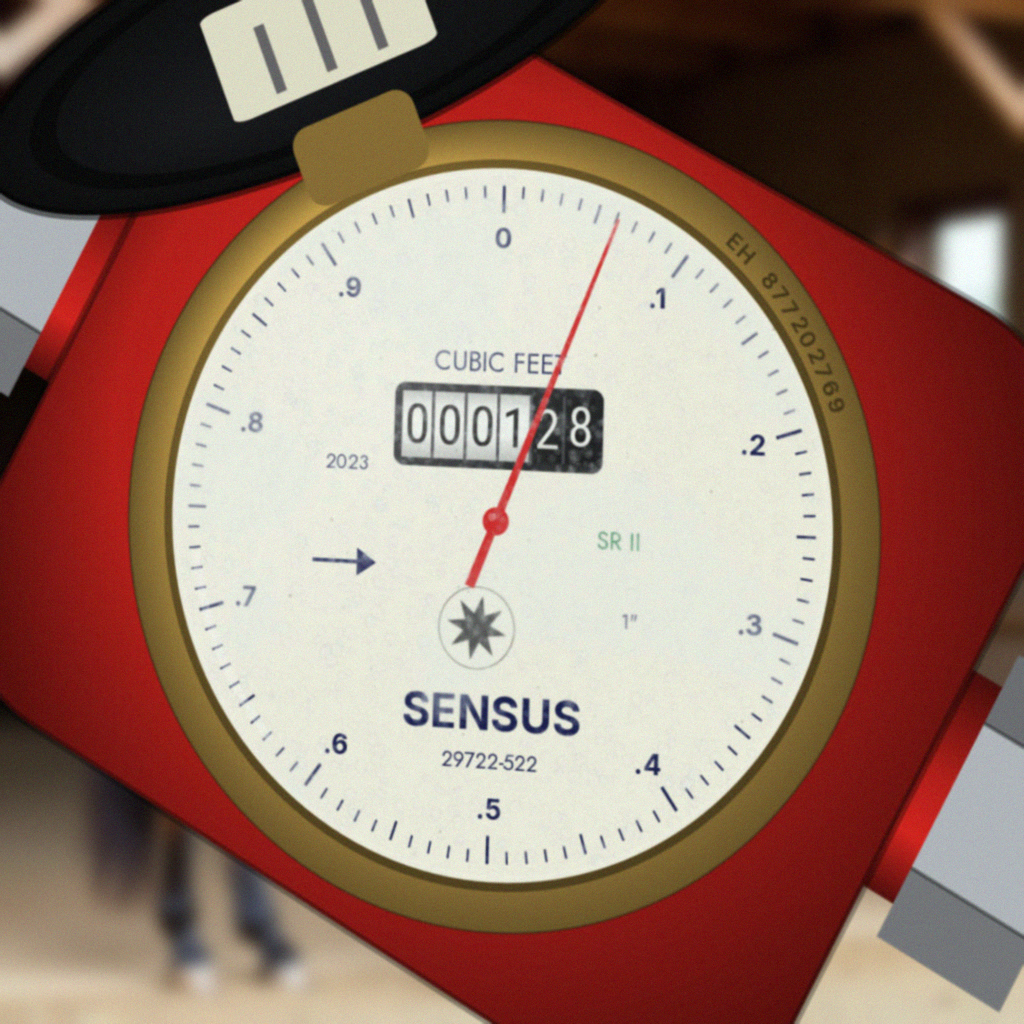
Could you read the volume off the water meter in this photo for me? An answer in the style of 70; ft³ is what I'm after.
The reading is 128.06; ft³
